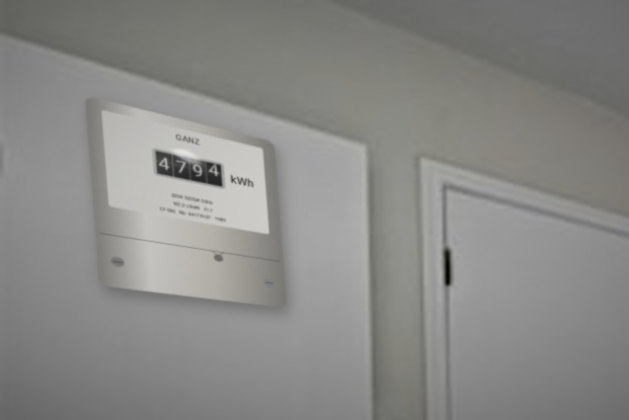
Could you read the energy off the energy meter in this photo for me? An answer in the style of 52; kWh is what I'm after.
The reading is 4794; kWh
